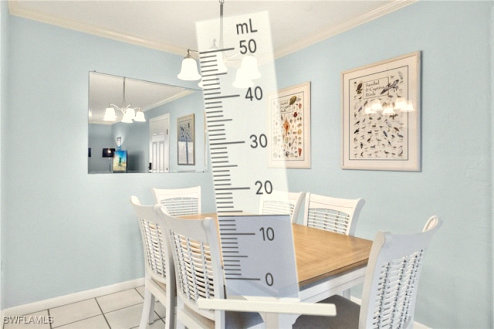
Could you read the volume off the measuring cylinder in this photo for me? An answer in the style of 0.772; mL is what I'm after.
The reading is 14; mL
